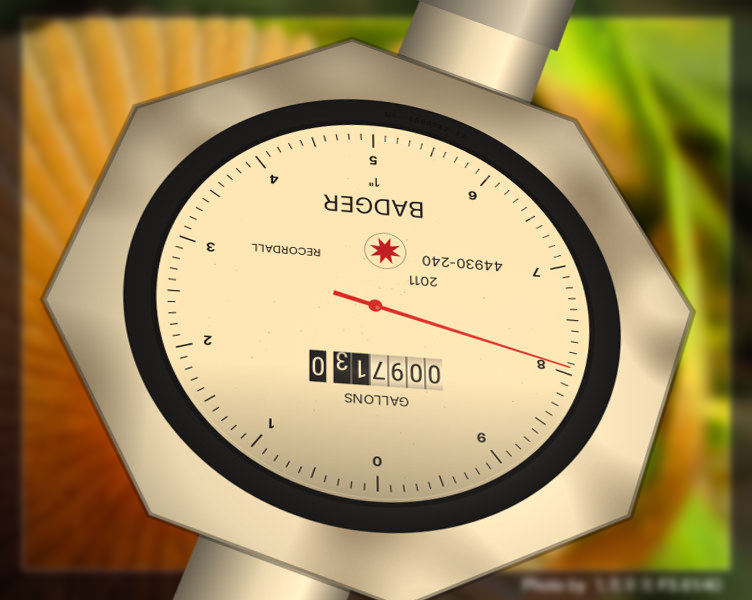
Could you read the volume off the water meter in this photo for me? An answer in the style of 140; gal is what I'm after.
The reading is 97127.9; gal
